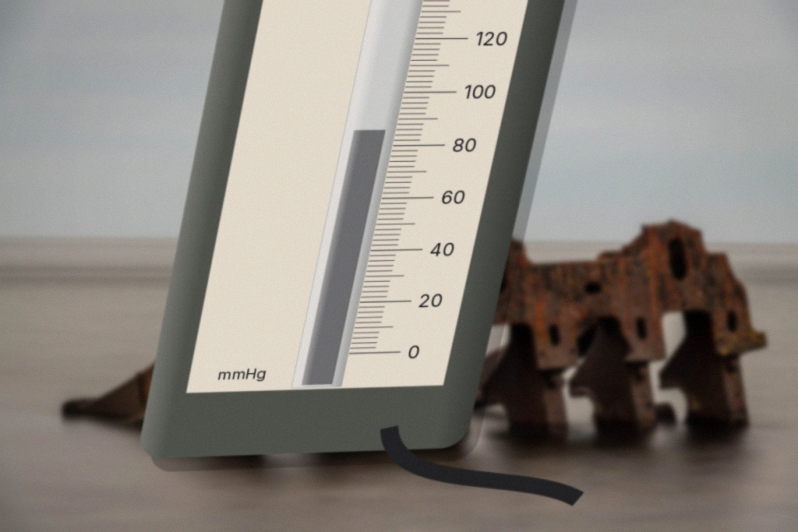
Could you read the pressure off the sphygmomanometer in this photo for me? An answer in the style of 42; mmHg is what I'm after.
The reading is 86; mmHg
